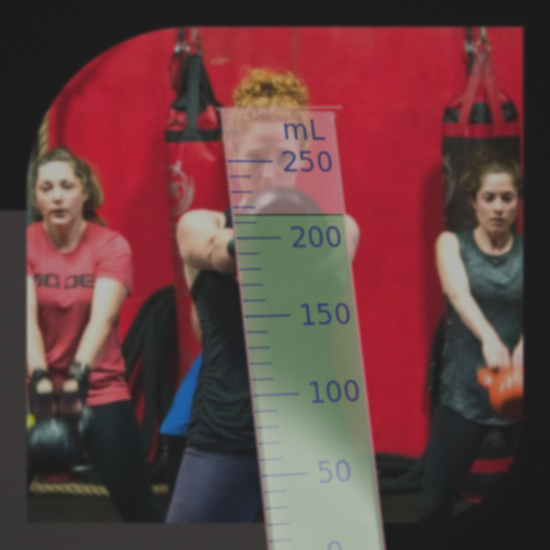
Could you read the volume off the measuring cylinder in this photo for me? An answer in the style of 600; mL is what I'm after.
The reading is 215; mL
